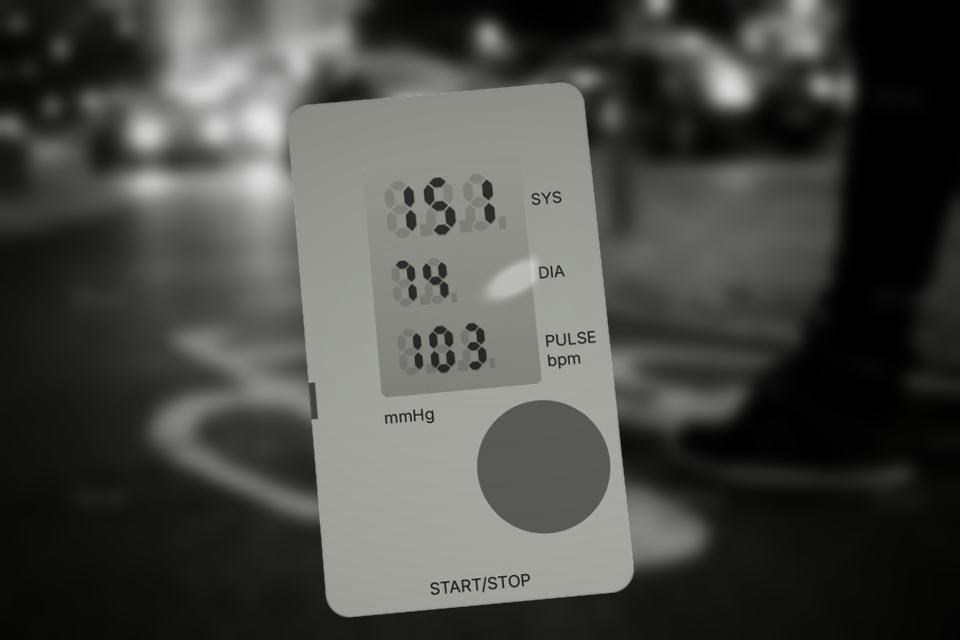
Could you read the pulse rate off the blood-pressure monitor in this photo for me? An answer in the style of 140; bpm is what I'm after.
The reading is 103; bpm
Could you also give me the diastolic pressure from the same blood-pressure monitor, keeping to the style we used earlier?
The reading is 74; mmHg
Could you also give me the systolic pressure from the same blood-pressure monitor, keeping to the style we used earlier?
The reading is 151; mmHg
